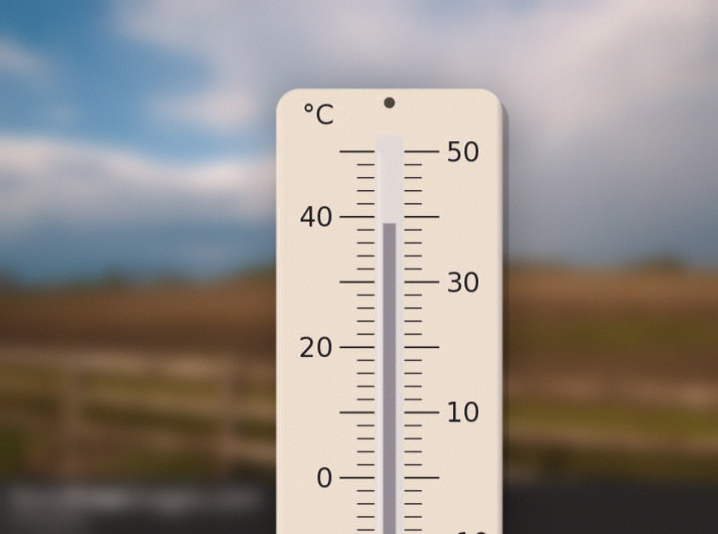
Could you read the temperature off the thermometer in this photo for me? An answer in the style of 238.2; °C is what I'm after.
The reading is 39; °C
